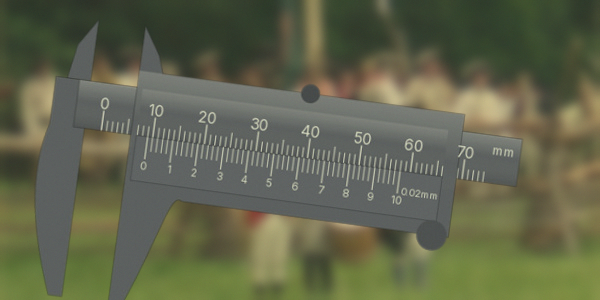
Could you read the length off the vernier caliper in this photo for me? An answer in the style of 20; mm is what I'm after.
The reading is 9.0; mm
